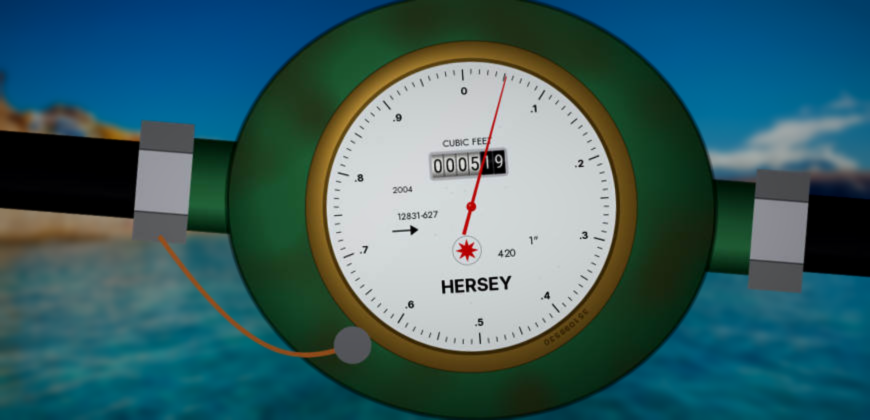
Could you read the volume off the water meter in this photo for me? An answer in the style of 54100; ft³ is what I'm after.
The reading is 519.05; ft³
